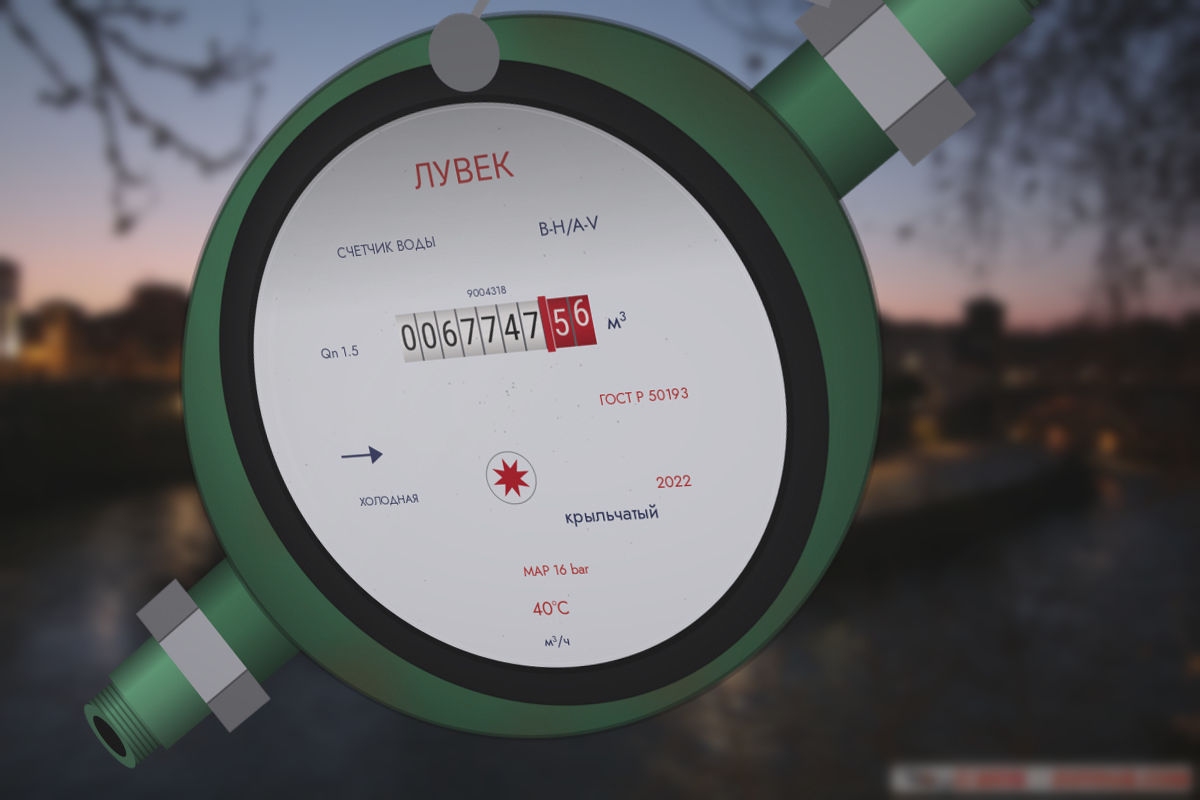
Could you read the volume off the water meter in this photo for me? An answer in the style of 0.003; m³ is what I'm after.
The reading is 67747.56; m³
